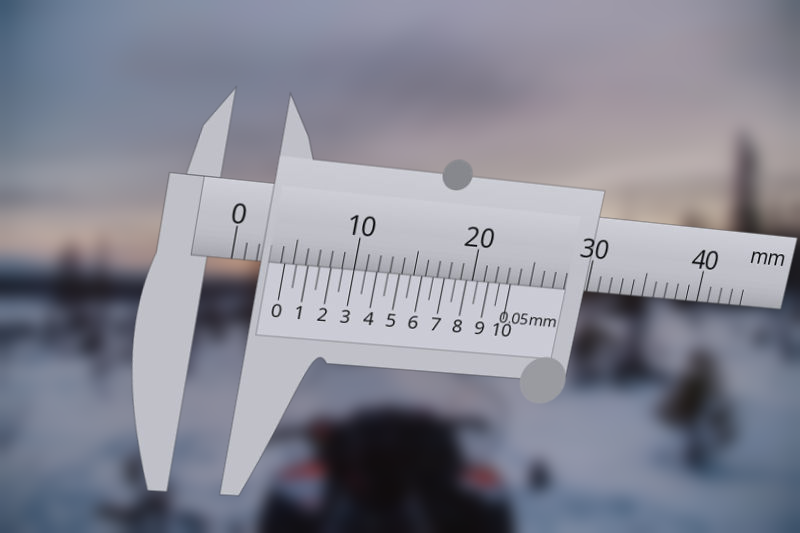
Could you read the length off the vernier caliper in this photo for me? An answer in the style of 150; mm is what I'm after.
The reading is 4.3; mm
